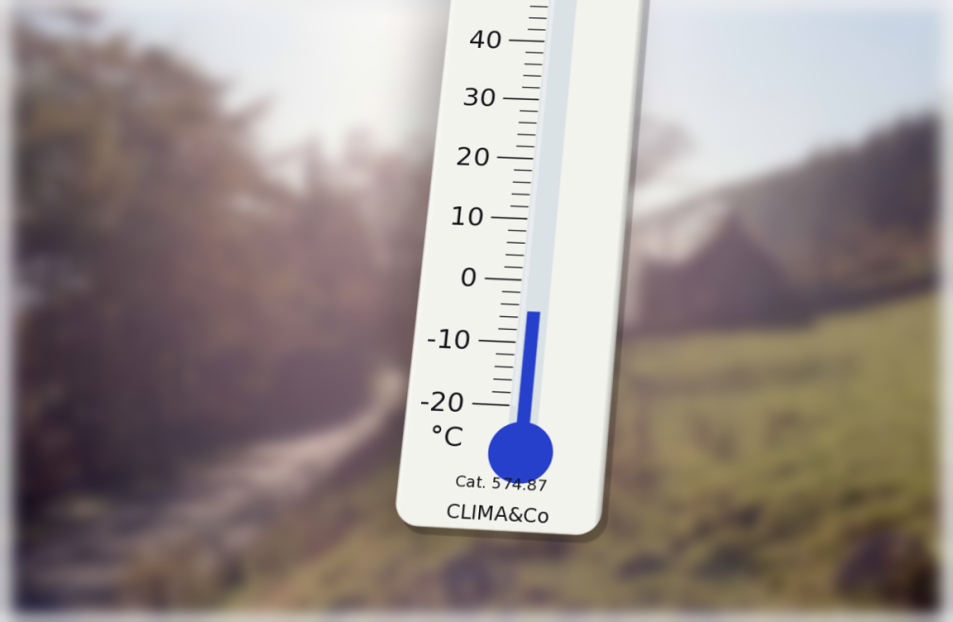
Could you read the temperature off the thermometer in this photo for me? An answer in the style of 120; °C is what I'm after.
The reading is -5; °C
